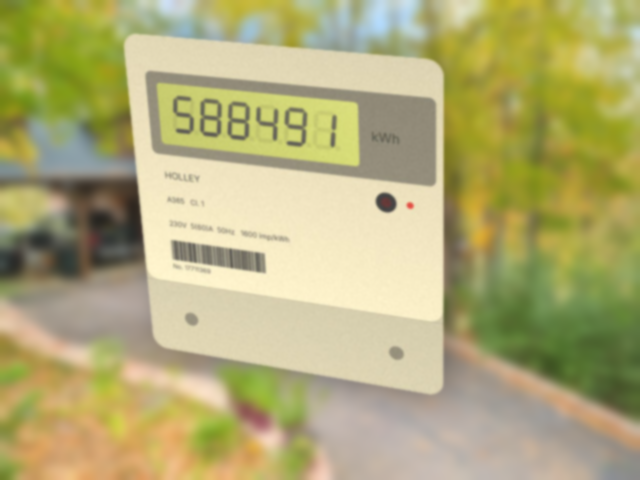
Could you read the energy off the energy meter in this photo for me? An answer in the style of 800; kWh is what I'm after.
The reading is 588491; kWh
